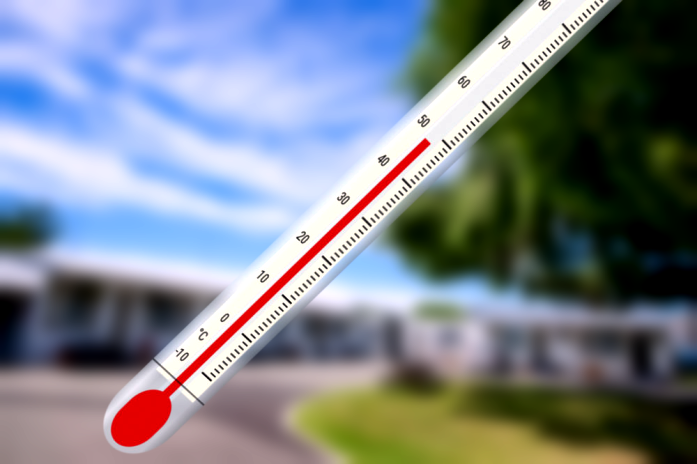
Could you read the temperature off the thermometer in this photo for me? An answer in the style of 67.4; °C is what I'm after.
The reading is 48; °C
